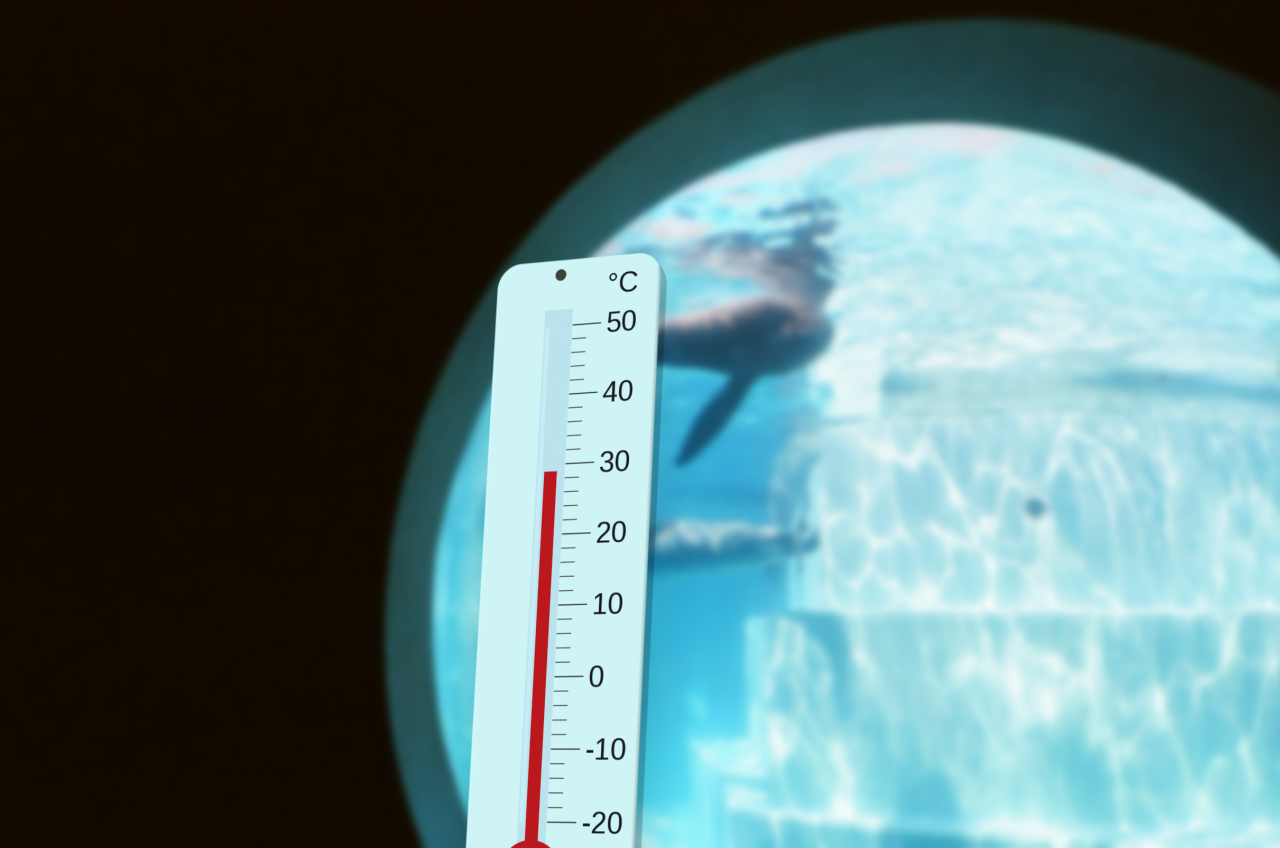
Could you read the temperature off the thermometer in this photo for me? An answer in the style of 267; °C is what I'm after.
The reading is 29; °C
